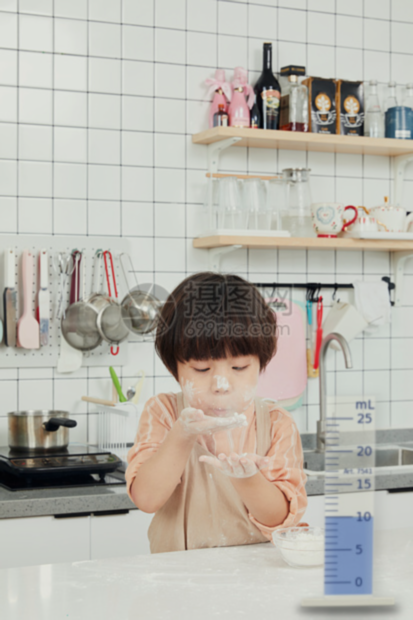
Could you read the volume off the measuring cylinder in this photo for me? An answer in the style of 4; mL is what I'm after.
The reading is 10; mL
